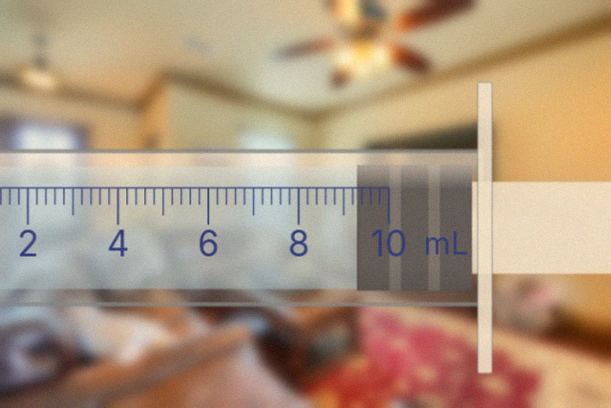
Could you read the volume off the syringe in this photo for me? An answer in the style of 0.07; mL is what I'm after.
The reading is 9.3; mL
